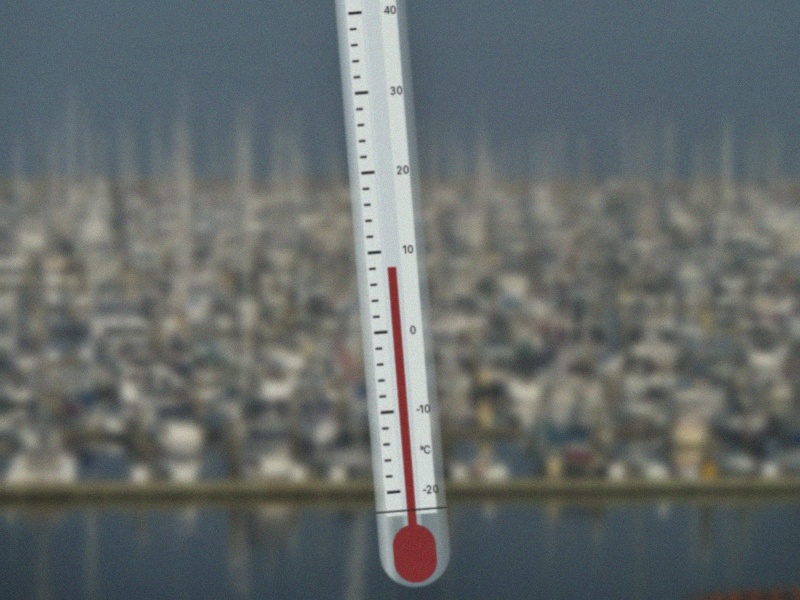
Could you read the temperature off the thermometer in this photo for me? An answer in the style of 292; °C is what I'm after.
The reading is 8; °C
